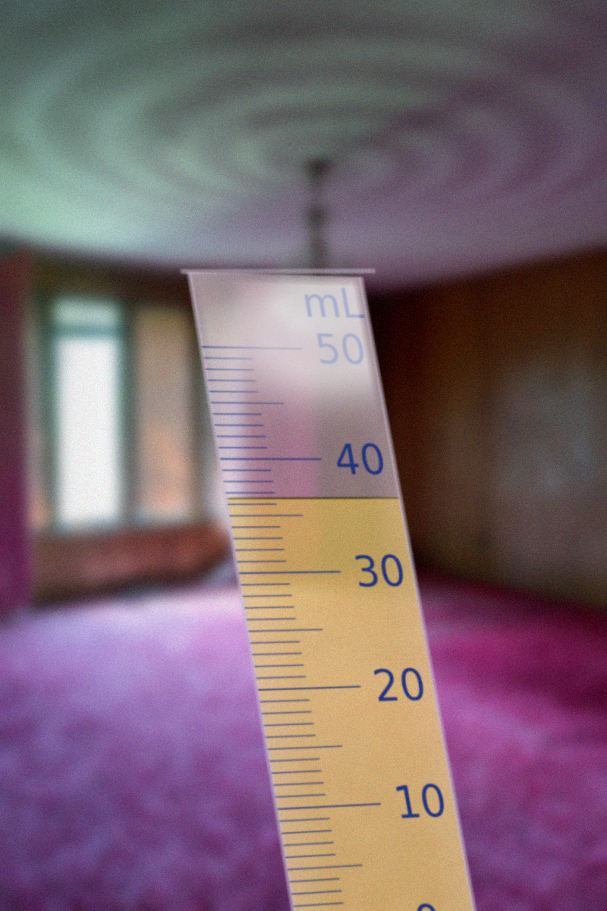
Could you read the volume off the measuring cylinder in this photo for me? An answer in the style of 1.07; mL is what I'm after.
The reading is 36.5; mL
